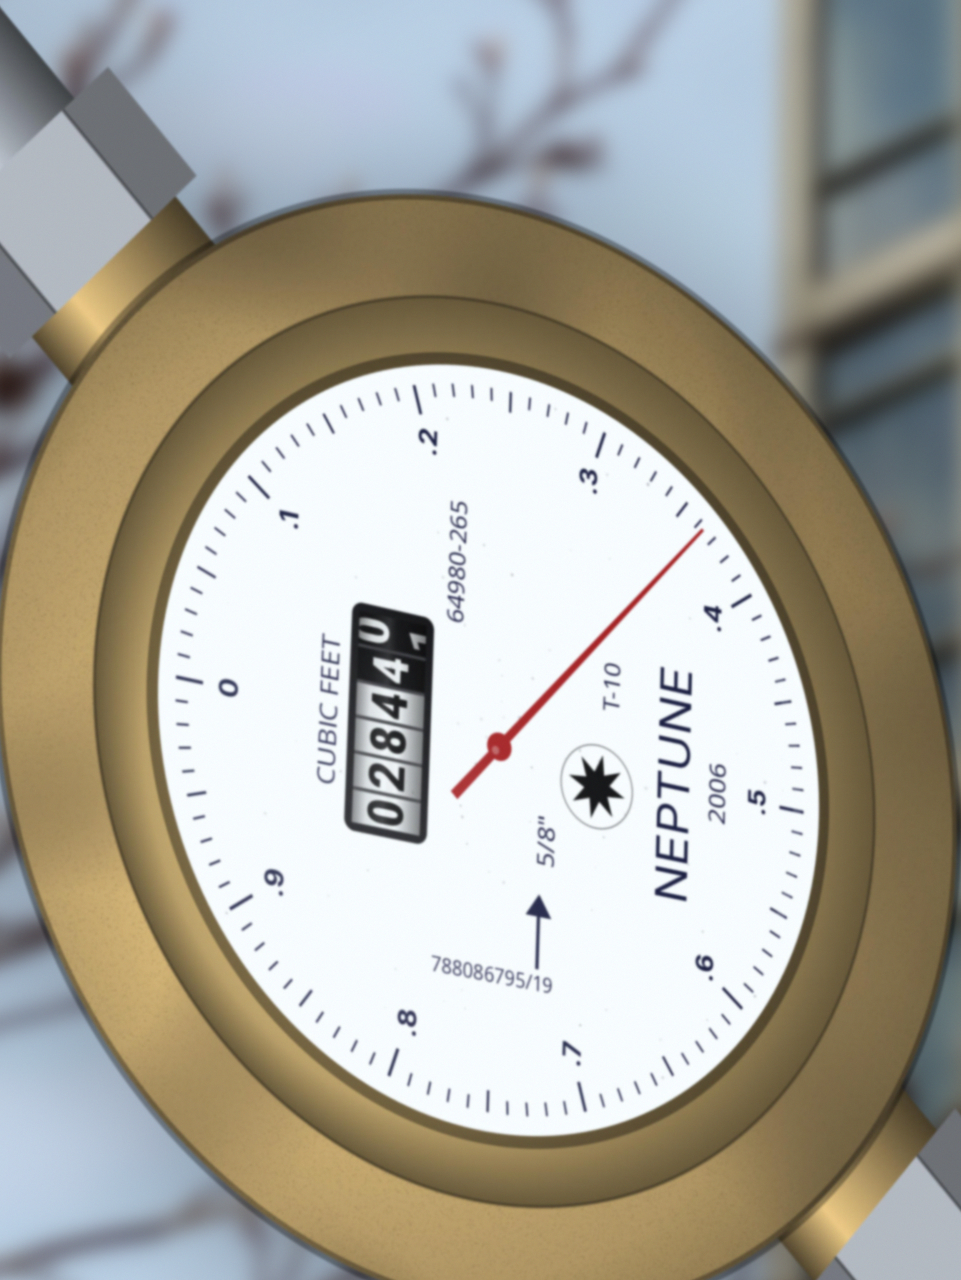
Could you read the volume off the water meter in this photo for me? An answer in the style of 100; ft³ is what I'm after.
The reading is 28440.36; ft³
